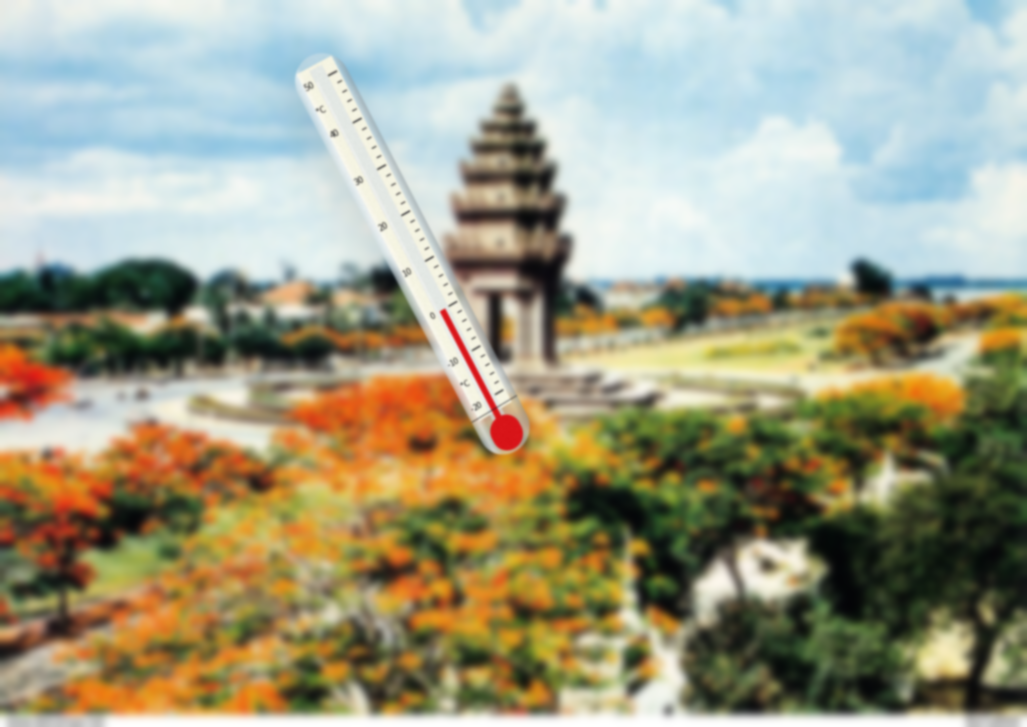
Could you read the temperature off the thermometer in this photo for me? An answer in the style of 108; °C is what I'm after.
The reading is 0; °C
